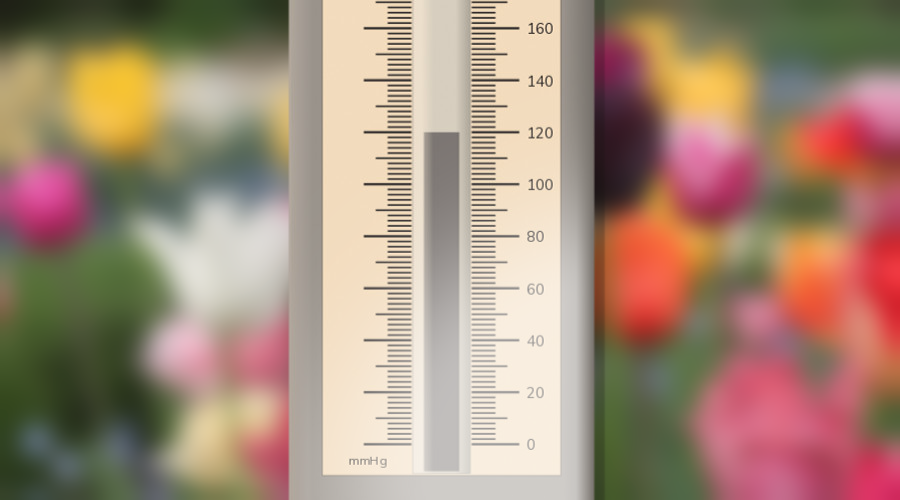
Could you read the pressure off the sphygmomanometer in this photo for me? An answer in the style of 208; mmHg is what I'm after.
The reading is 120; mmHg
